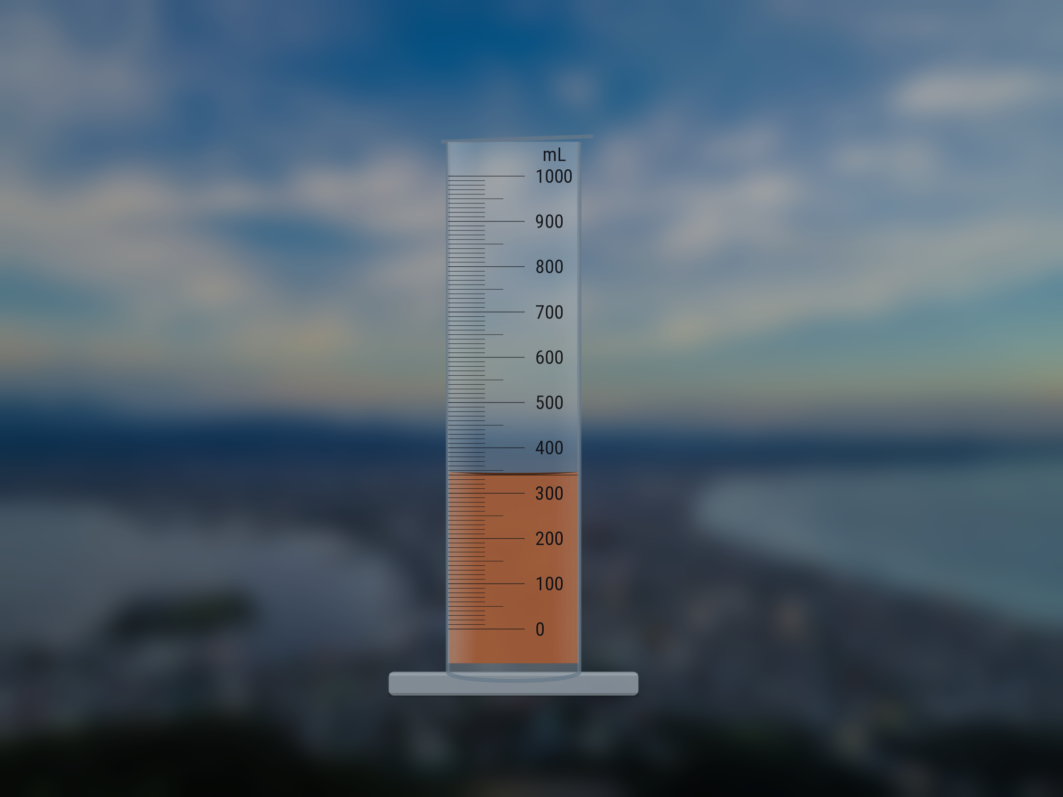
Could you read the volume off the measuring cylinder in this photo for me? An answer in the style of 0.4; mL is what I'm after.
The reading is 340; mL
